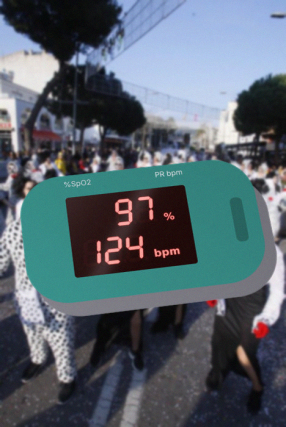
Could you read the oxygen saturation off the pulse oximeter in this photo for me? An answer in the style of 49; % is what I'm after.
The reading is 97; %
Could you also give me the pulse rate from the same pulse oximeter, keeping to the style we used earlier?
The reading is 124; bpm
